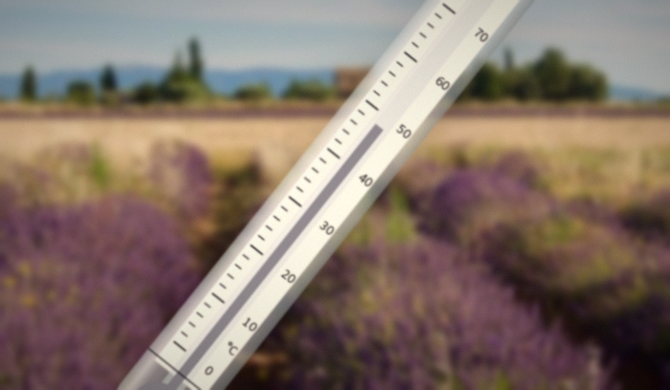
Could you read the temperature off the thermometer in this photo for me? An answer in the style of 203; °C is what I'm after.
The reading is 48; °C
